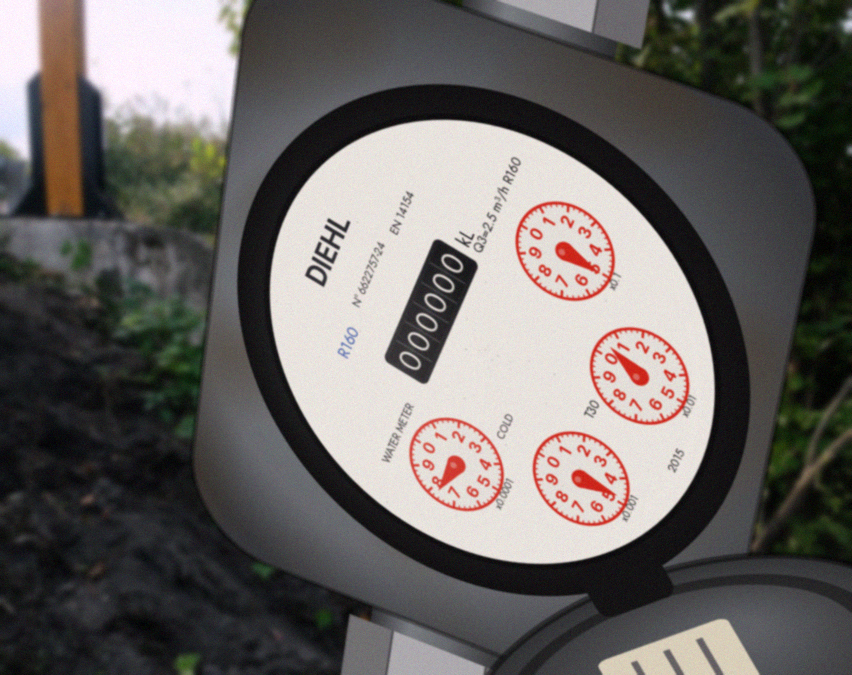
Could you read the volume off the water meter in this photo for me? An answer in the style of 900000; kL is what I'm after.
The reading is 0.5047; kL
